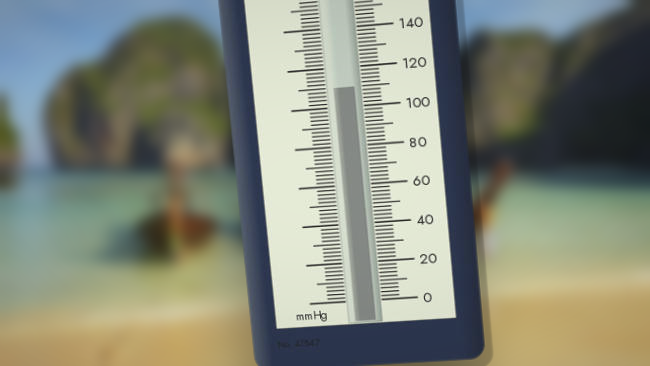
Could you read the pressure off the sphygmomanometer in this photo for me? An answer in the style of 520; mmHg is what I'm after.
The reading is 110; mmHg
